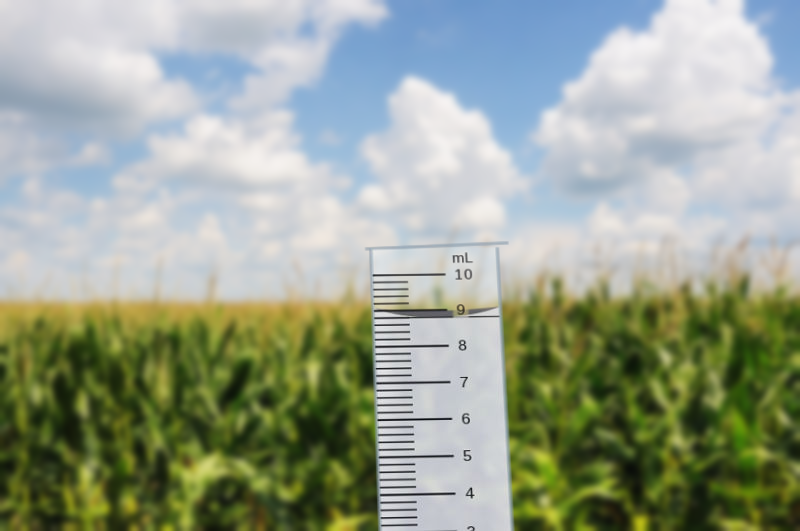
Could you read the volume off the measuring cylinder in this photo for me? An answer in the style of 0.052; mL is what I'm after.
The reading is 8.8; mL
